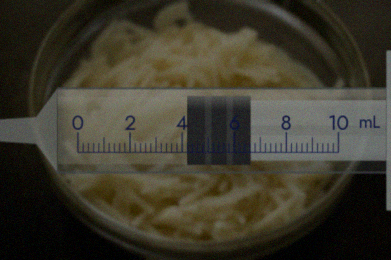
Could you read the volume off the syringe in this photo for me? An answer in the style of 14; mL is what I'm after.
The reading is 4.2; mL
